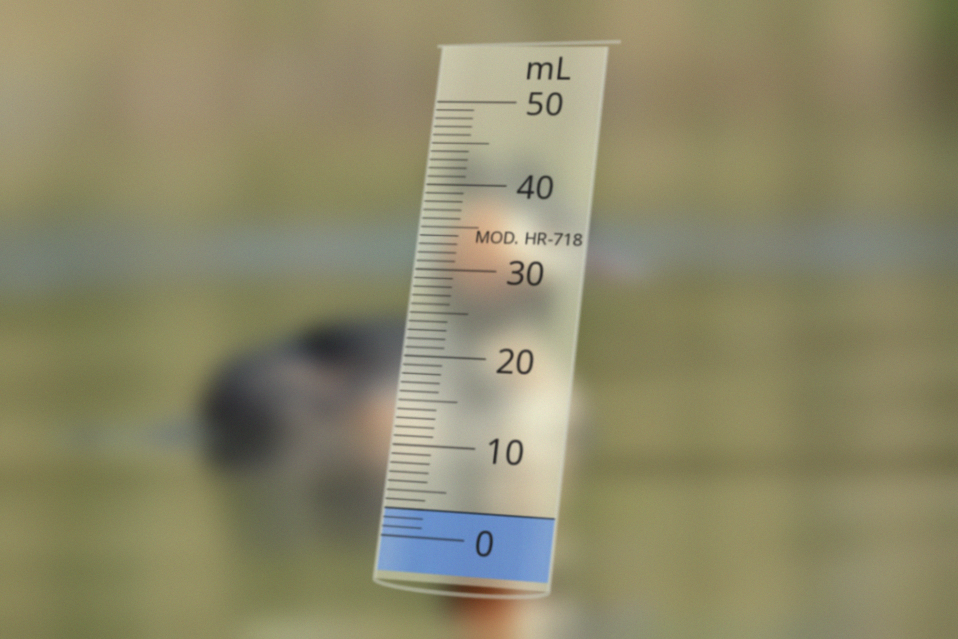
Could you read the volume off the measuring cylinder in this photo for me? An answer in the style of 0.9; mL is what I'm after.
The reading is 3; mL
